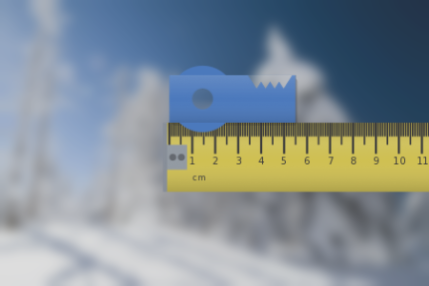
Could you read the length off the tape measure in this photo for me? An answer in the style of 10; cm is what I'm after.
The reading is 5.5; cm
